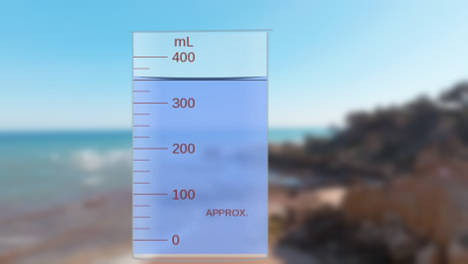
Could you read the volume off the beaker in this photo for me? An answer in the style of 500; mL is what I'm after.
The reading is 350; mL
